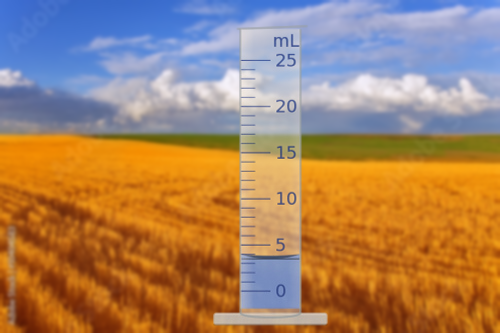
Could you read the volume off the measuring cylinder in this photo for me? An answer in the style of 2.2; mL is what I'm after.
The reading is 3.5; mL
